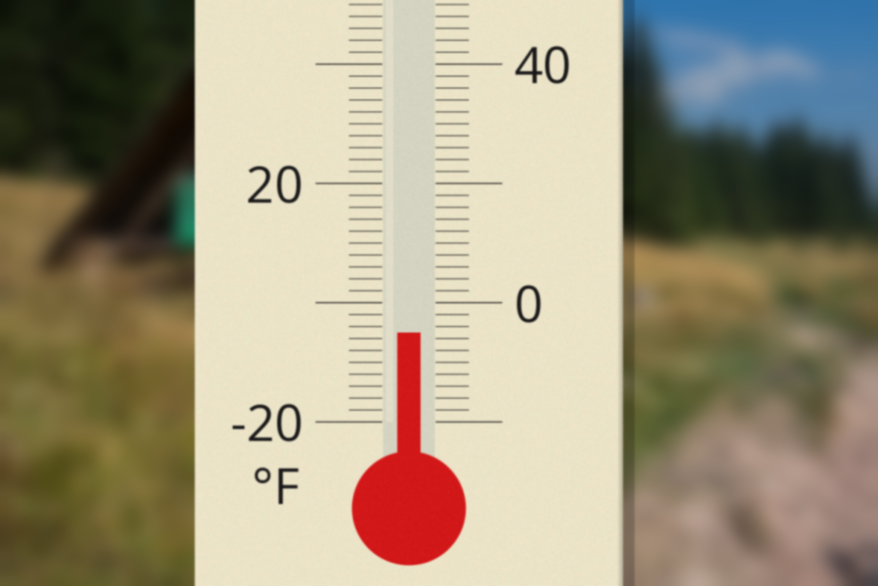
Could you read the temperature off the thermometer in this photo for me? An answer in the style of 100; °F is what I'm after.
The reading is -5; °F
